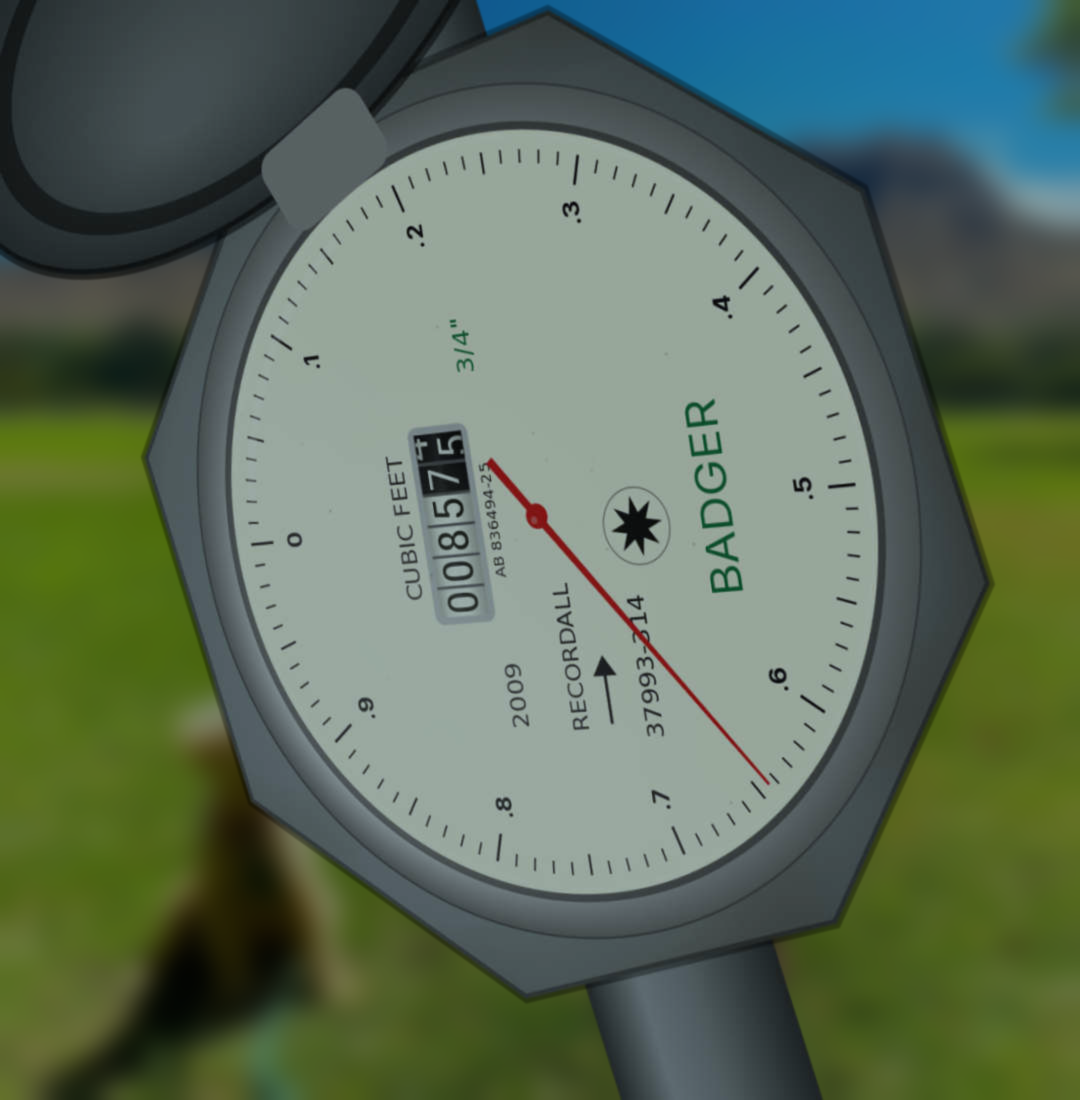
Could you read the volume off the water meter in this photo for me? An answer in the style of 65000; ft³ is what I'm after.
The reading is 8574.64; ft³
